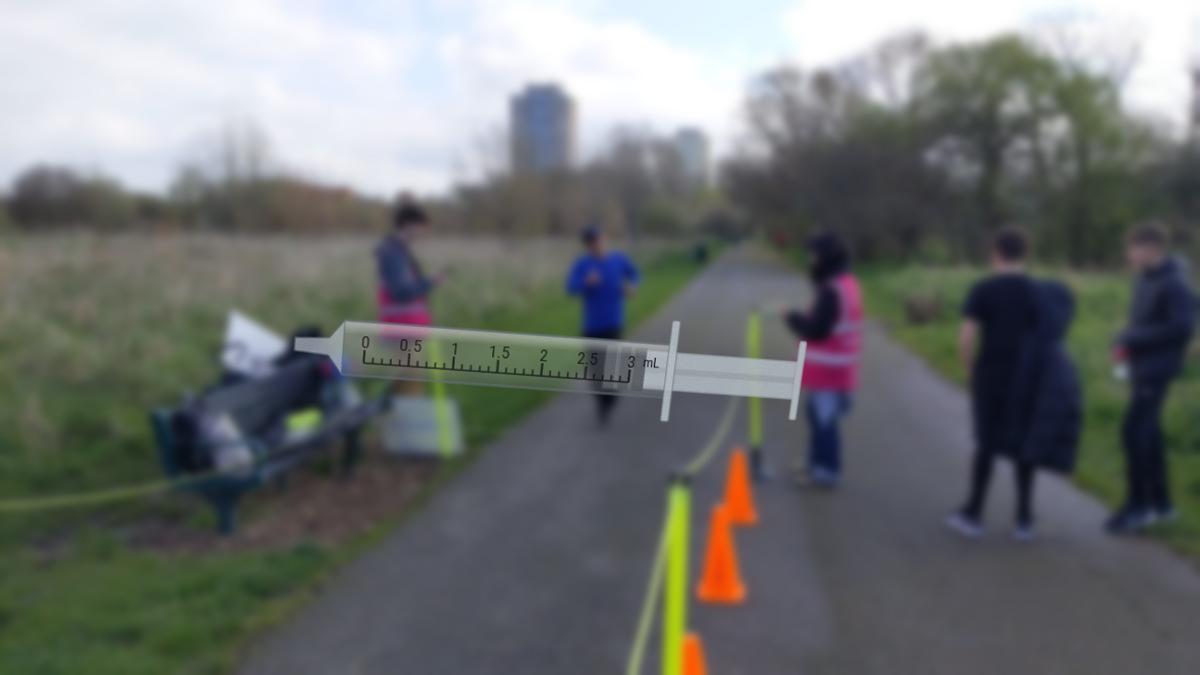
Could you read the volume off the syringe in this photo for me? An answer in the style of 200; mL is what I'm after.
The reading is 2.7; mL
